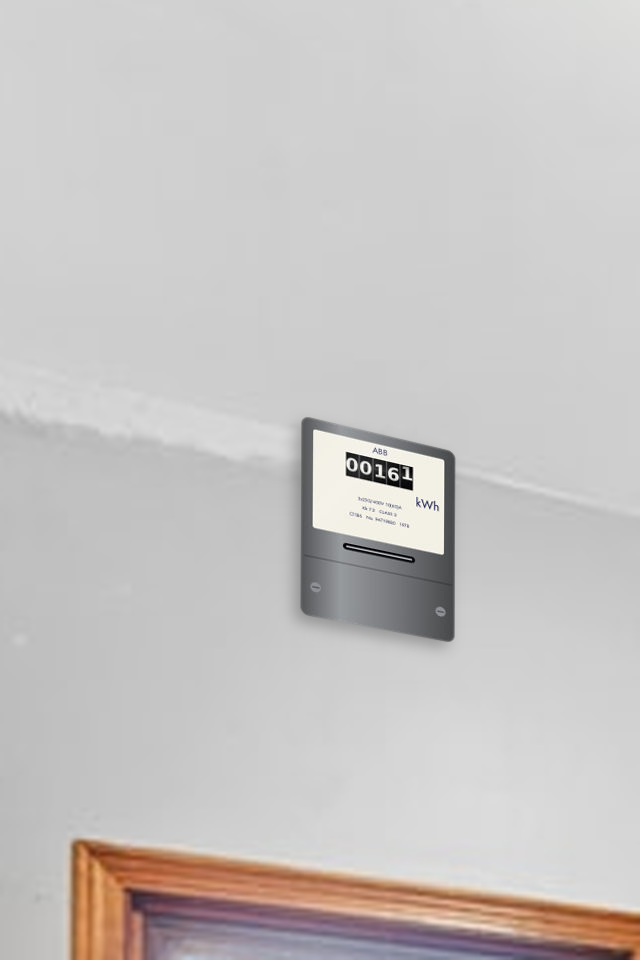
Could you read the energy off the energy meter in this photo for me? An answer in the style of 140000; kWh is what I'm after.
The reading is 161; kWh
